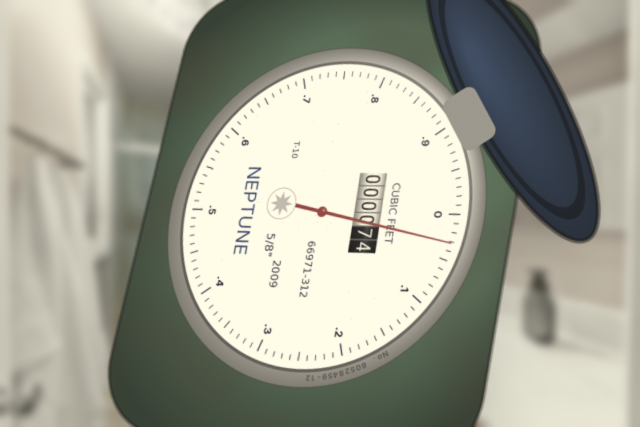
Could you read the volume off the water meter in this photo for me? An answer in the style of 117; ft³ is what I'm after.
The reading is 74.03; ft³
